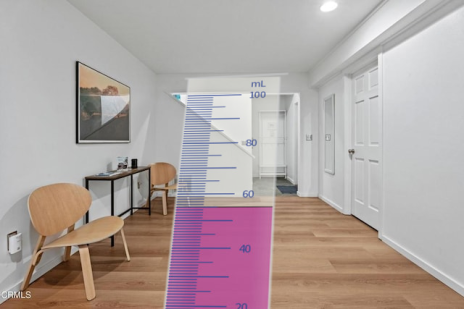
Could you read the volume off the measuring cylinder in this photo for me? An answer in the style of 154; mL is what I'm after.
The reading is 55; mL
